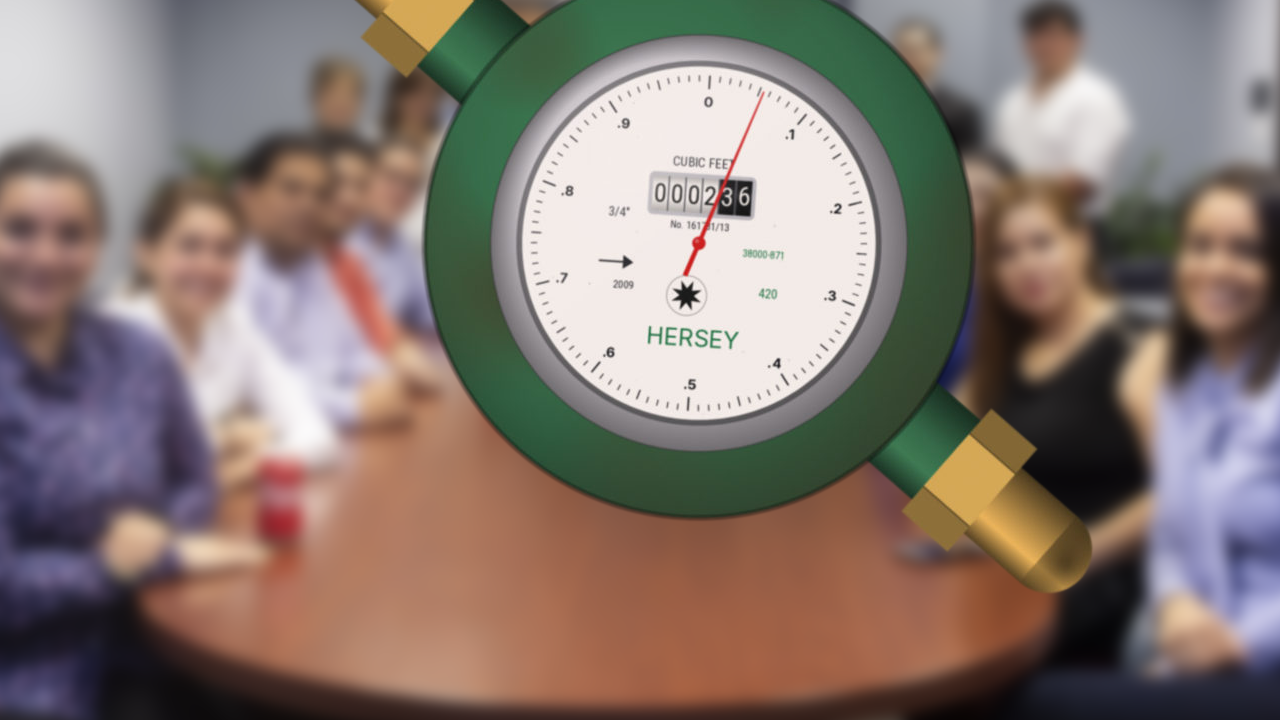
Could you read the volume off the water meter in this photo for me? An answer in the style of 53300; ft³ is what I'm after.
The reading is 236.05; ft³
